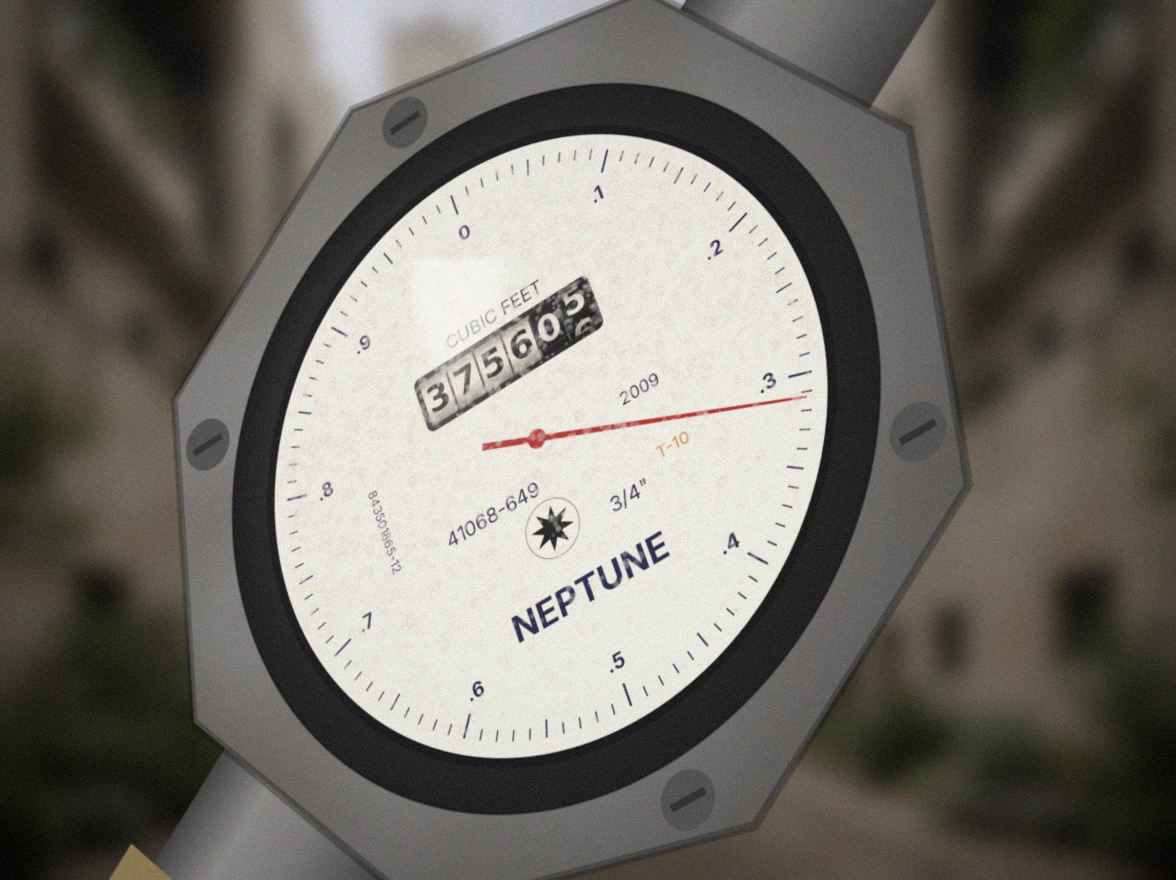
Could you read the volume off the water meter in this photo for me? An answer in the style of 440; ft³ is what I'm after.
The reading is 375605.31; ft³
